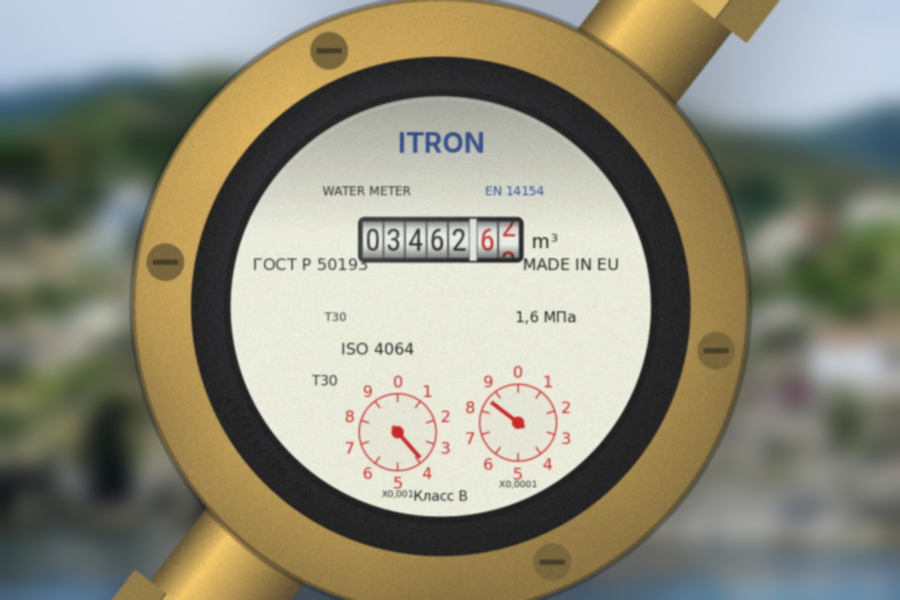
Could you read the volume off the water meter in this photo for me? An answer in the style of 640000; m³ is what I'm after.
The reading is 3462.6238; m³
